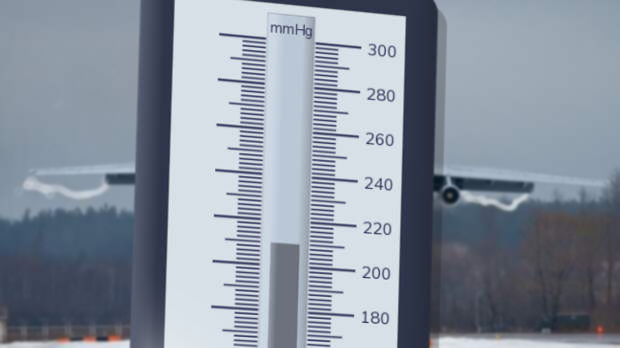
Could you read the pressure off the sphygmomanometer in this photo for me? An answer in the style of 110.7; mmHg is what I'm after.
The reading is 210; mmHg
